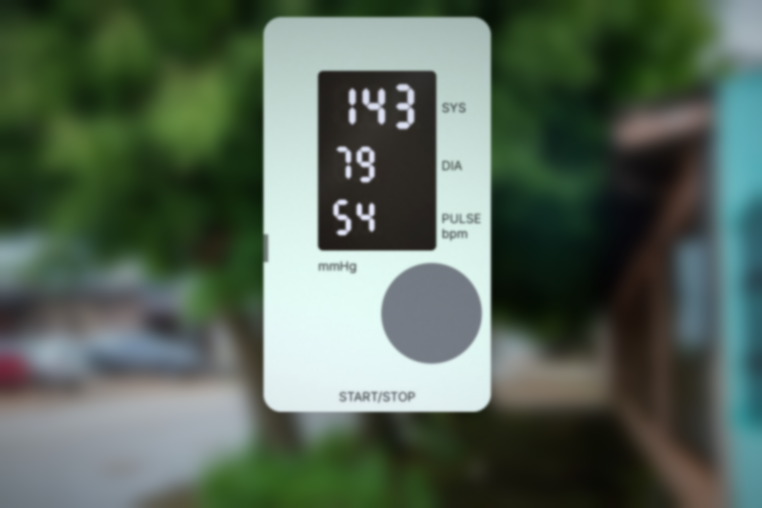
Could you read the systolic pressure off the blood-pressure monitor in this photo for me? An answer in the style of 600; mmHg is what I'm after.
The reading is 143; mmHg
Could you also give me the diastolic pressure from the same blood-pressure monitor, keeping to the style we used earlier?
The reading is 79; mmHg
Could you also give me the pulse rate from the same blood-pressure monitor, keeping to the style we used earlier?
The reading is 54; bpm
